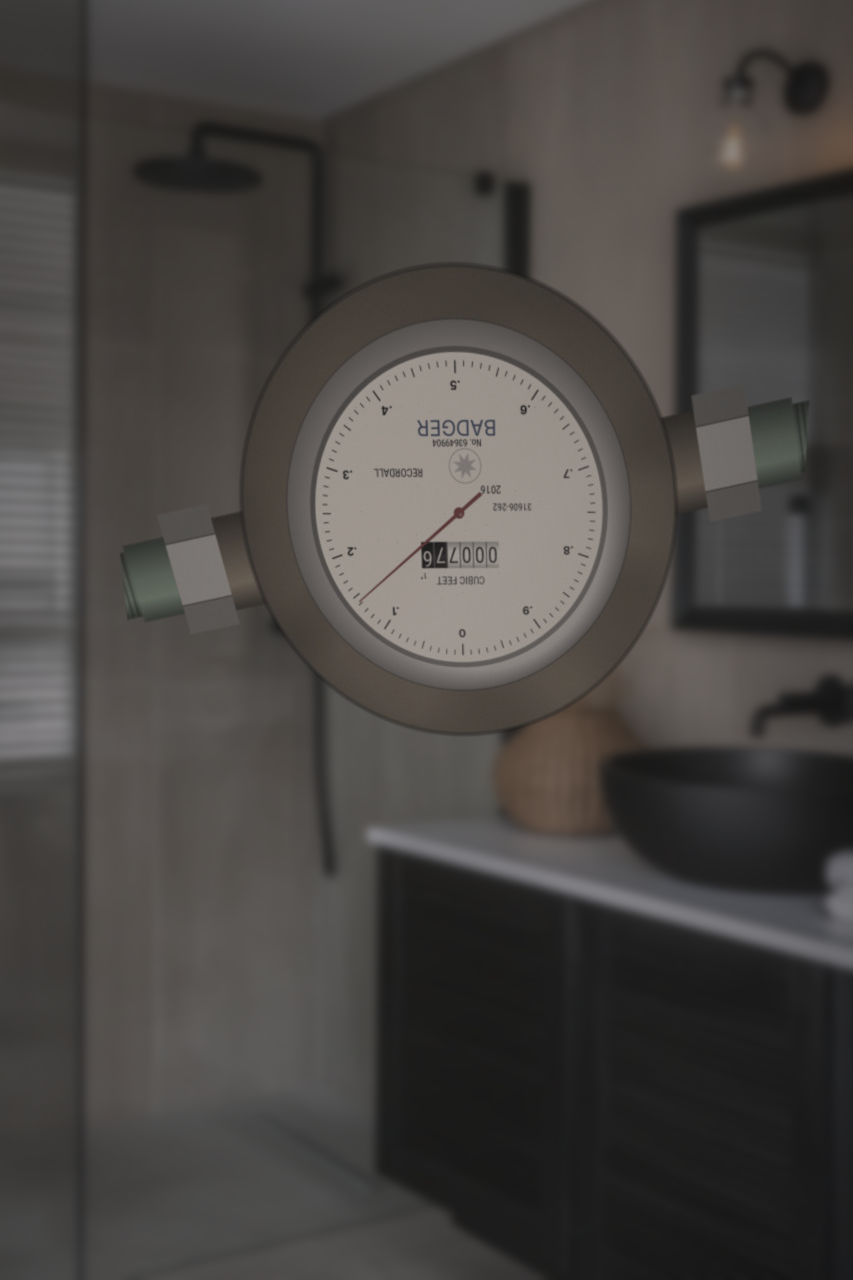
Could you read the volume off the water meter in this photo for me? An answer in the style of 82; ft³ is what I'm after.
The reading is 776.14; ft³
